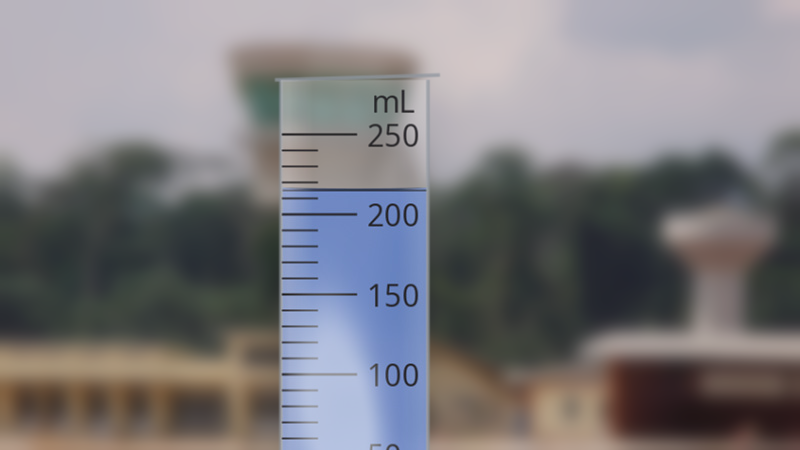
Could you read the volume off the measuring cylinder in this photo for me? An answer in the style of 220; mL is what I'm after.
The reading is 215; mL
